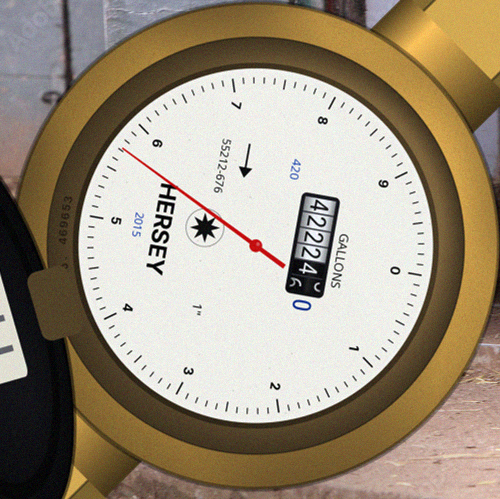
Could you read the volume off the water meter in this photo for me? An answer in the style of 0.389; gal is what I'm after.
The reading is 4222455.7; gal
